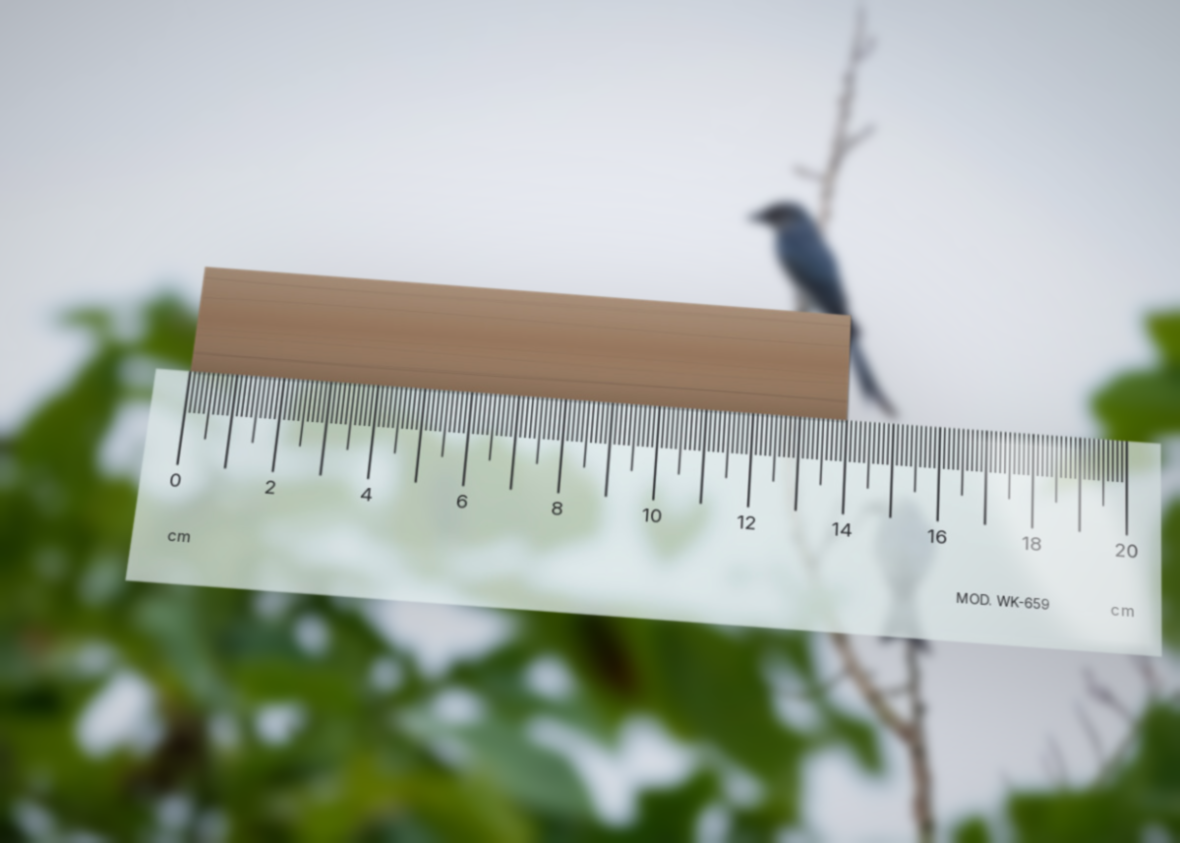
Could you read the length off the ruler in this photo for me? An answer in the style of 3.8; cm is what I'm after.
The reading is 14; cm
